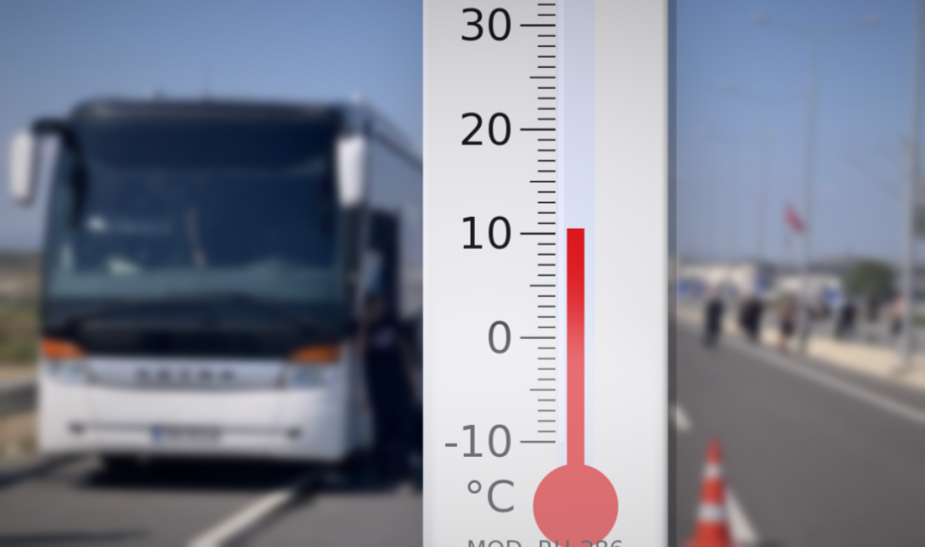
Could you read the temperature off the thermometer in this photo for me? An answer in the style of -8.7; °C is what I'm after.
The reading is 10.5; °C
